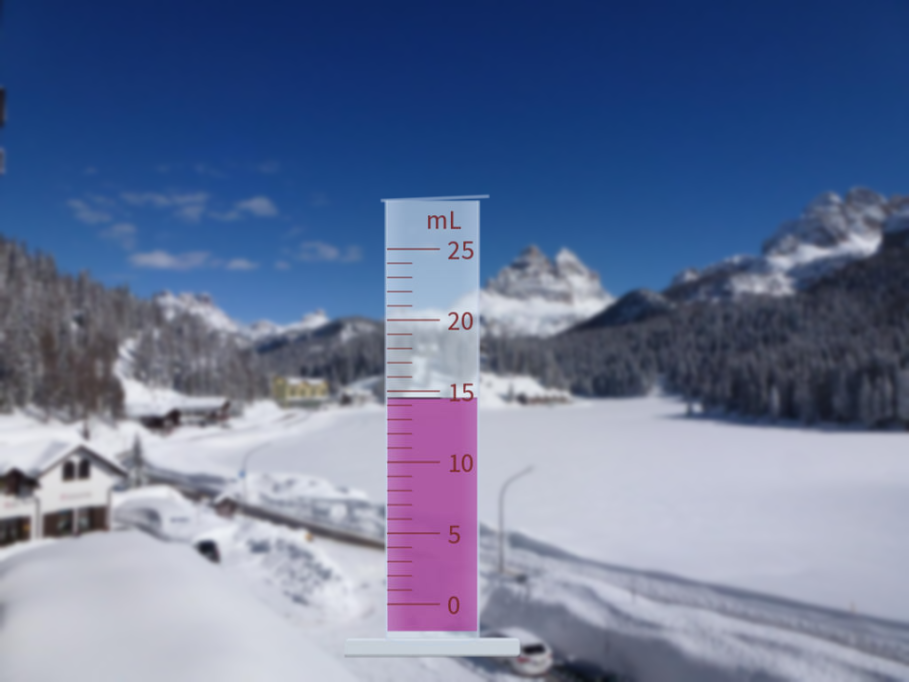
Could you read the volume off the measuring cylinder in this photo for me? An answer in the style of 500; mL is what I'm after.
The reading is 14.5; mL
